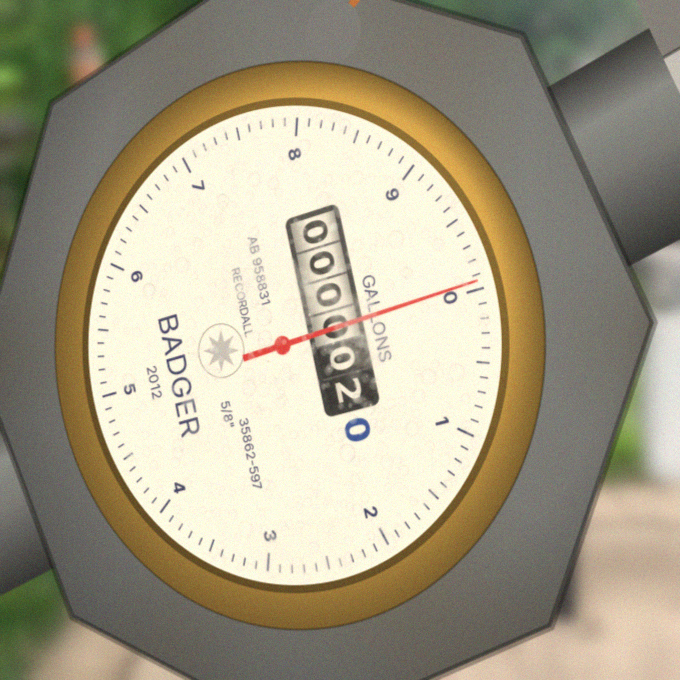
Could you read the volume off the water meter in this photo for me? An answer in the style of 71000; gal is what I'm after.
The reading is 19.9; gal
